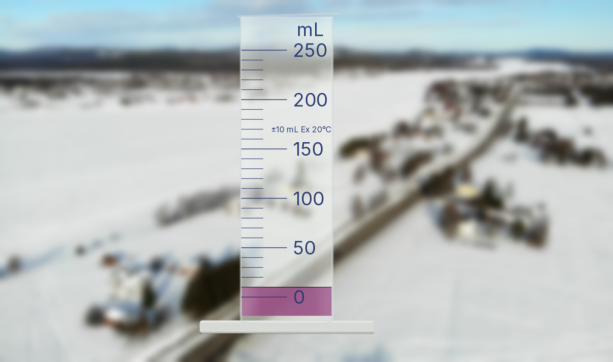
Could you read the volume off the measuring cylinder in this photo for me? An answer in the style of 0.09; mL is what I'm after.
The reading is 10; mL
